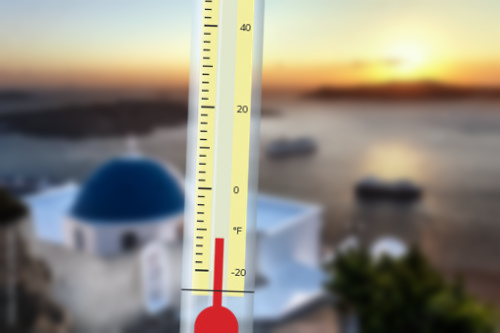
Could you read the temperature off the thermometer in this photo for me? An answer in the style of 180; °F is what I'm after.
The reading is -12; °F
